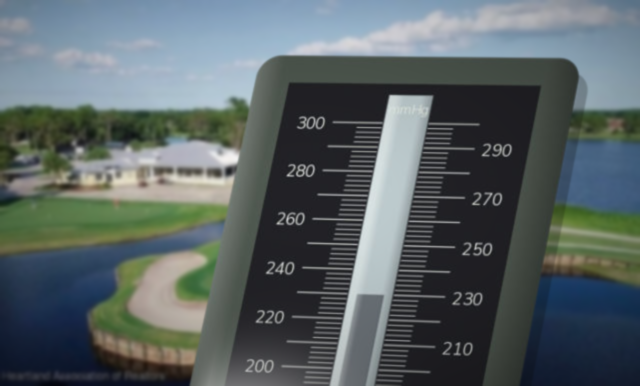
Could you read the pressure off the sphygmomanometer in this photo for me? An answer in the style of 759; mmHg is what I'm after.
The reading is 230; mmHg
